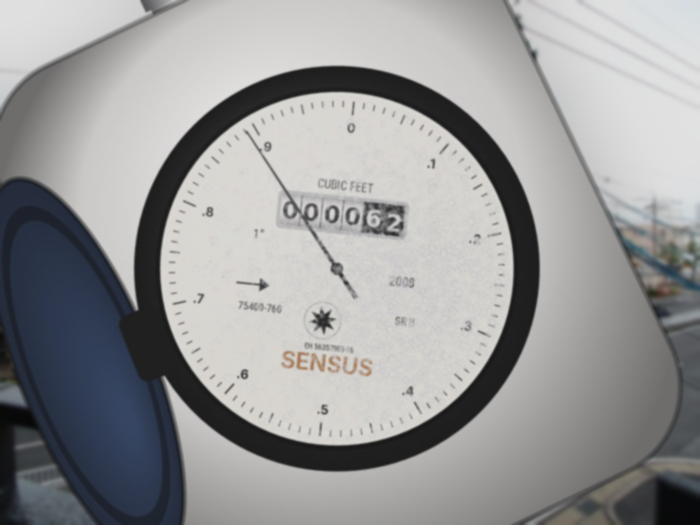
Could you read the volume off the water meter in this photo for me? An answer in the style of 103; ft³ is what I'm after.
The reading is 61.89; ft³
